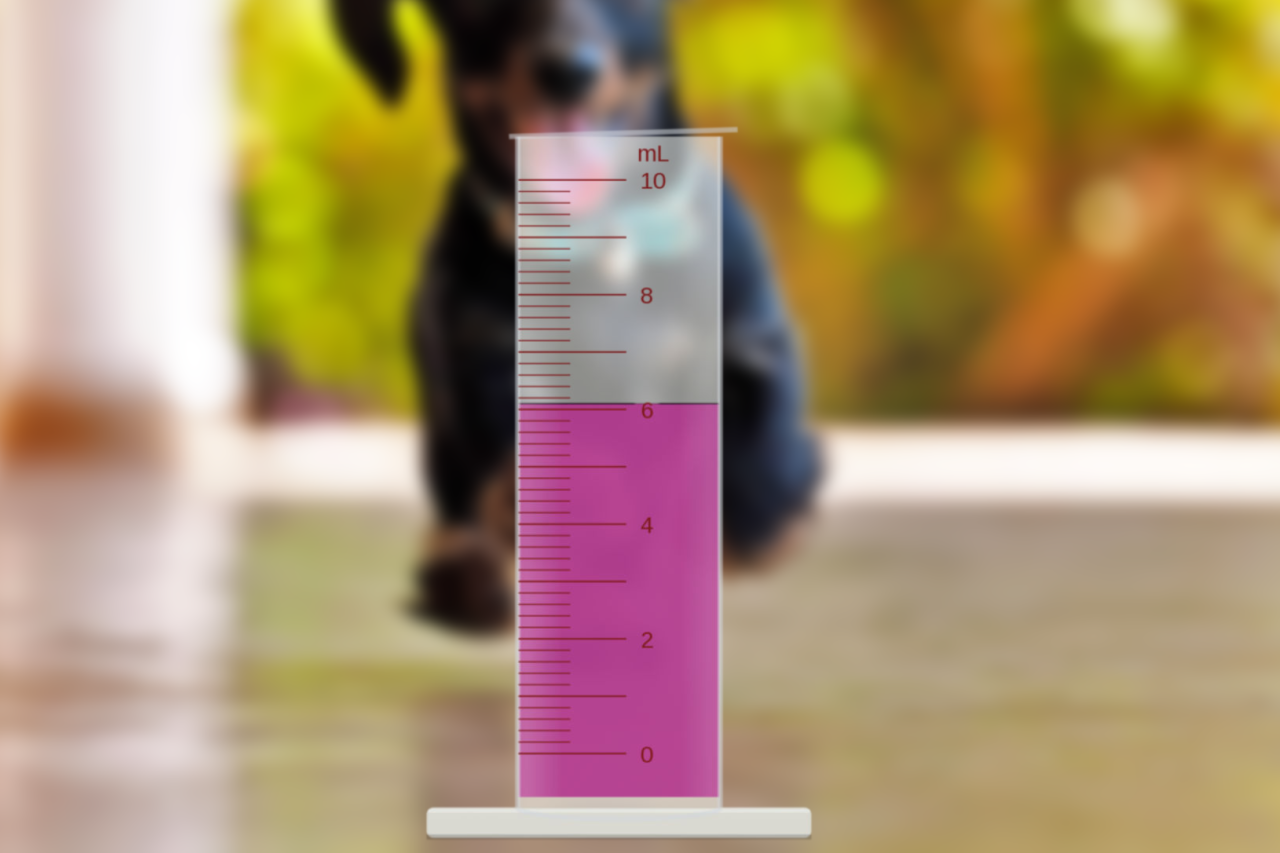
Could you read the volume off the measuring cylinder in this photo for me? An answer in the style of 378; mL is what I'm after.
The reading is 6.1; mL
